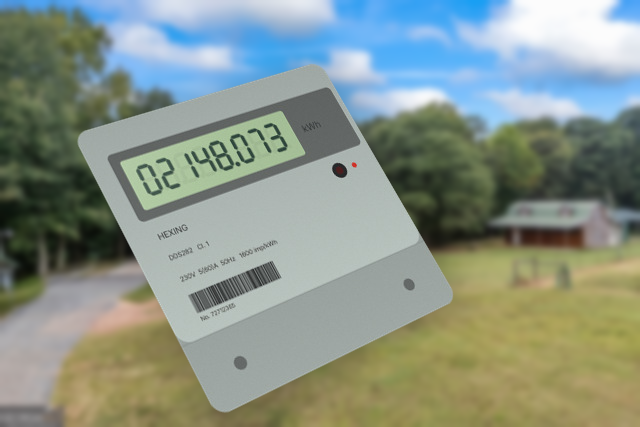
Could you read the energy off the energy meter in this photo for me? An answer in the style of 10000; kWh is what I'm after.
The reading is 2148.073; kWh
